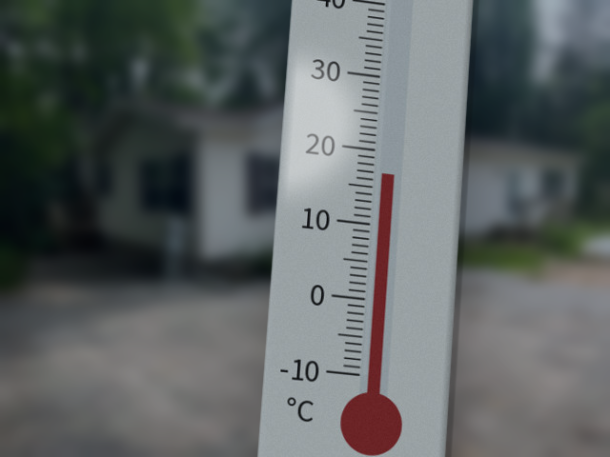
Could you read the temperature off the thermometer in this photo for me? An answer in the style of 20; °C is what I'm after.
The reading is 17; °C
